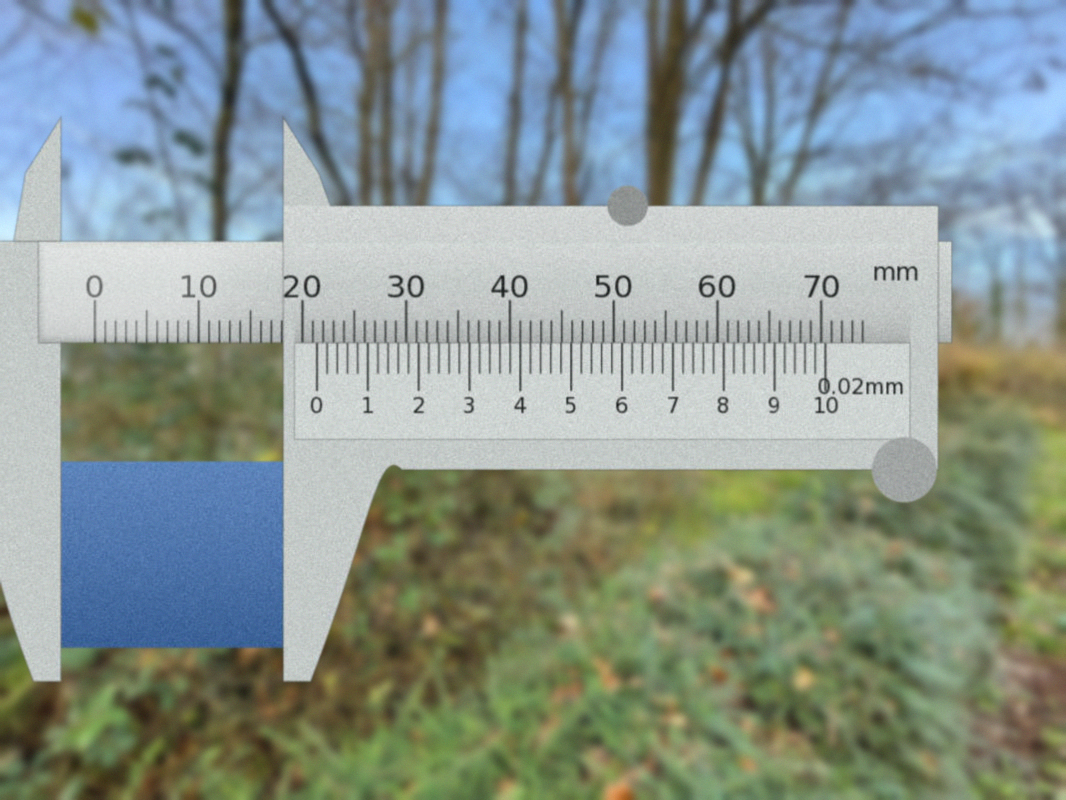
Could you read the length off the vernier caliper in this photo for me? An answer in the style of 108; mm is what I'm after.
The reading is 21.4; mm
